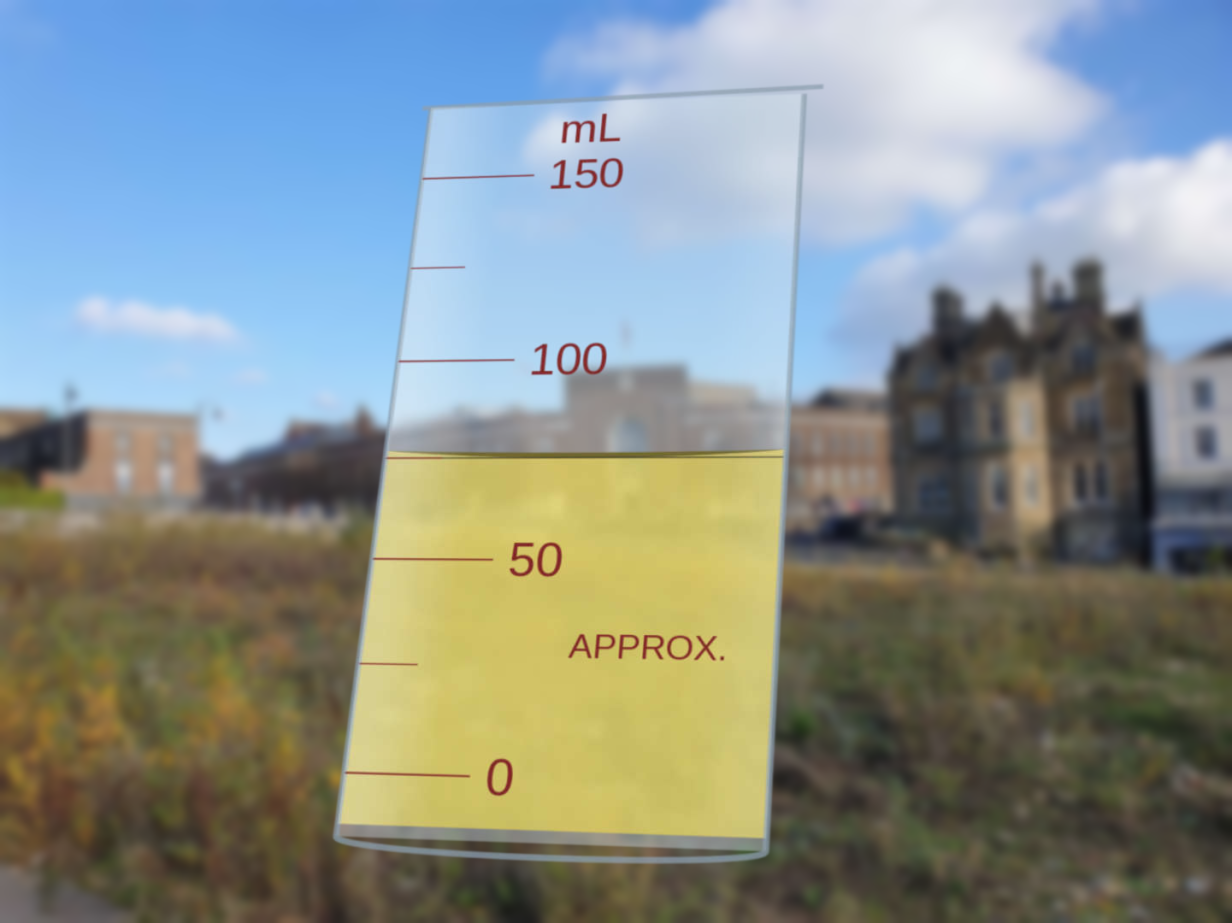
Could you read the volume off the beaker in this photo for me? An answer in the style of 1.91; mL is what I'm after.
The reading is 75; mL
